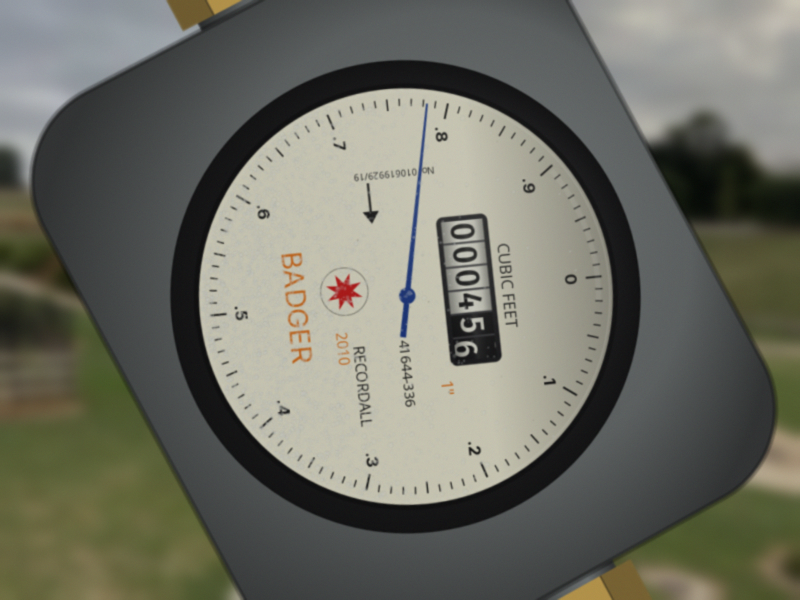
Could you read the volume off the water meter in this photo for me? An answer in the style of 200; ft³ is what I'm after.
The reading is 455.78; ft³
